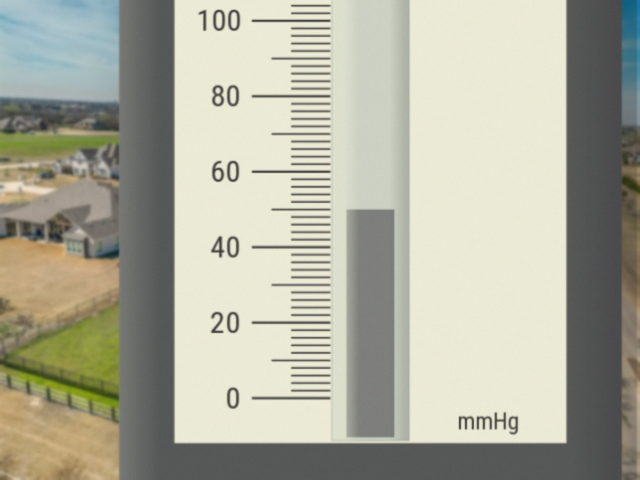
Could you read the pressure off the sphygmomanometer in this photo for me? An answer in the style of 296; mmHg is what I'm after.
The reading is 50; mmHg
